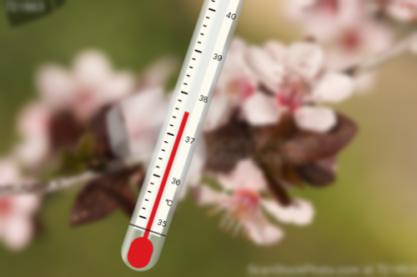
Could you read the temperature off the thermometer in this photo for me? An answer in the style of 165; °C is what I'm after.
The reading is 37.6; °C
